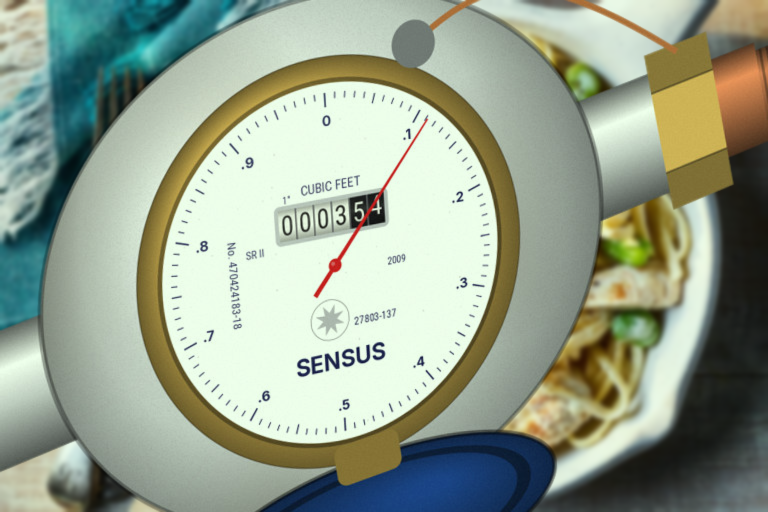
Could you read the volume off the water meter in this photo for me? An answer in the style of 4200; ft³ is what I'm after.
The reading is 354.11; ft³
